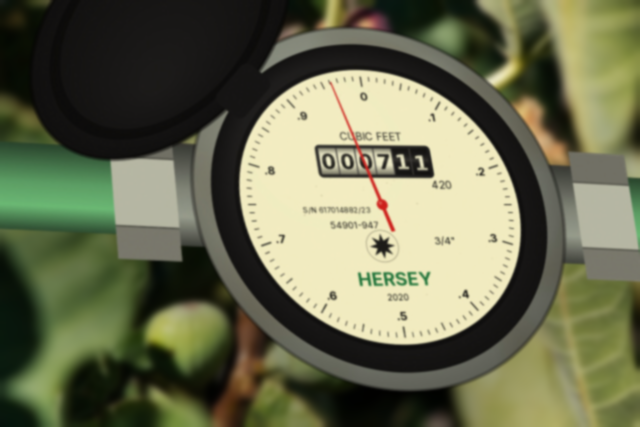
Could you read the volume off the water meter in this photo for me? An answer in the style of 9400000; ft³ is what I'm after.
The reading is 710.96; ft³
